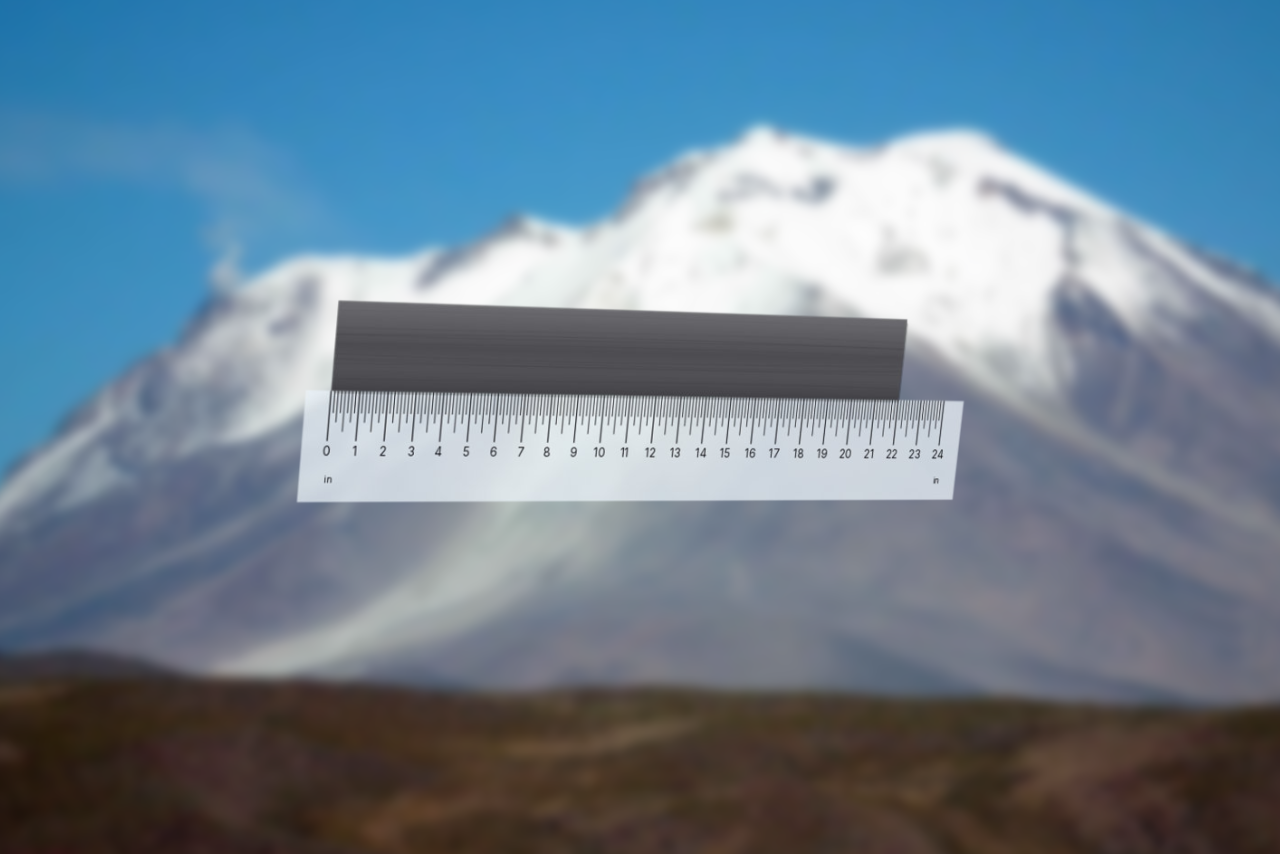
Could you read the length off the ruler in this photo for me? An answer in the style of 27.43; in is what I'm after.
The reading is 22; in
